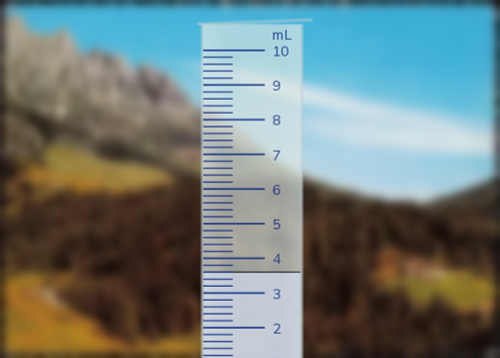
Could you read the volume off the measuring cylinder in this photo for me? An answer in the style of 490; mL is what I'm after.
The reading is 3.6; mL
